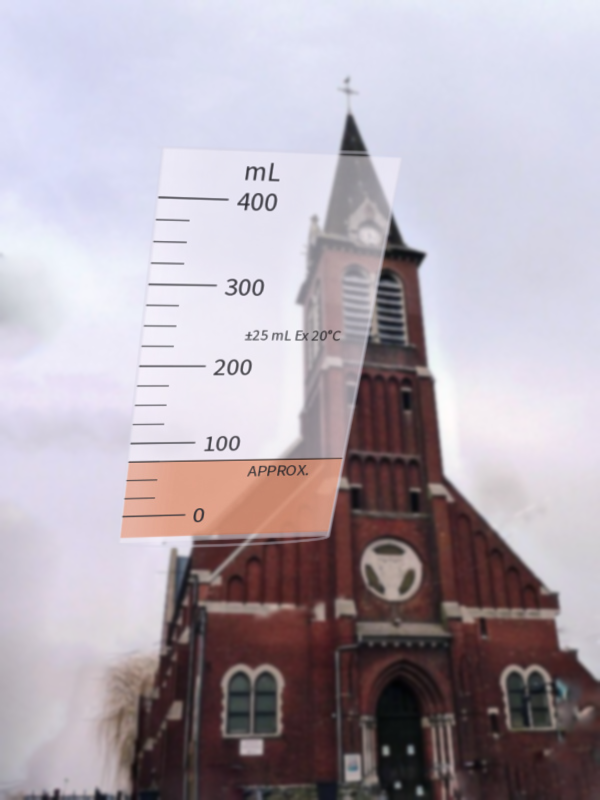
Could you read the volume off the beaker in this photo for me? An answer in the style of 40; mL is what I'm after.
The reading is 75; mL
